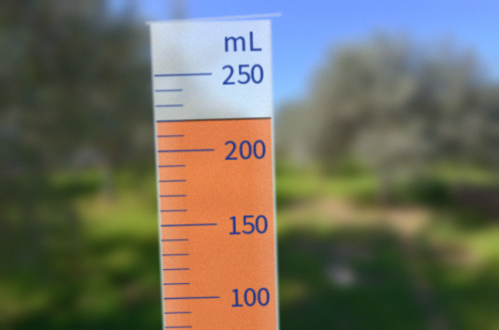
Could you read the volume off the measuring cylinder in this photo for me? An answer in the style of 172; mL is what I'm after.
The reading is 220; mL
